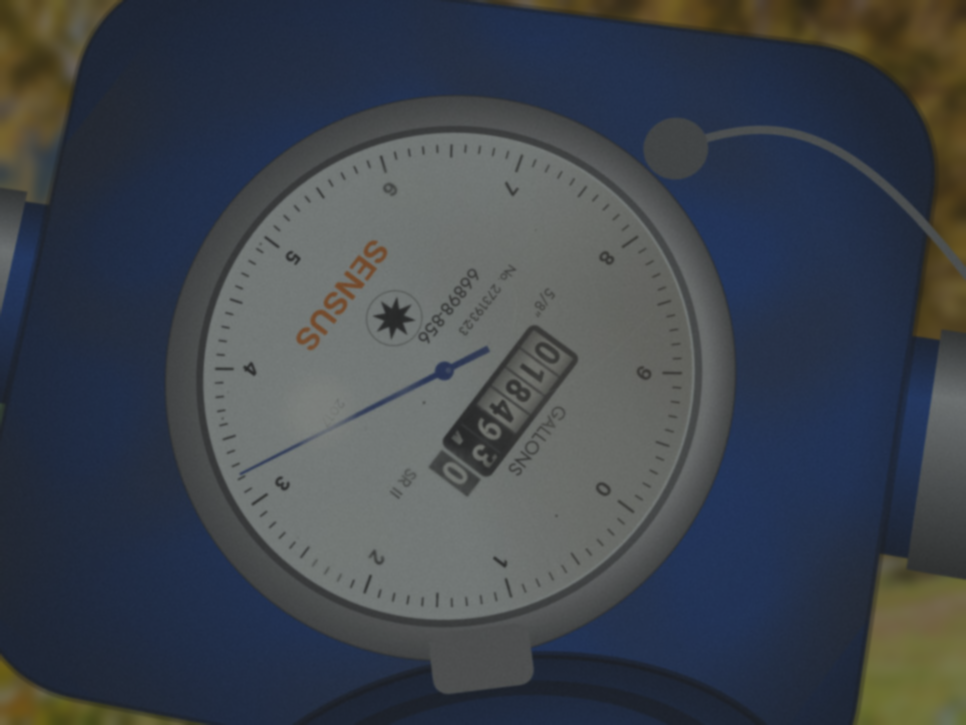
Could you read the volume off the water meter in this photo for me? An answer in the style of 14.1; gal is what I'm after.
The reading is 184933.2; gal
